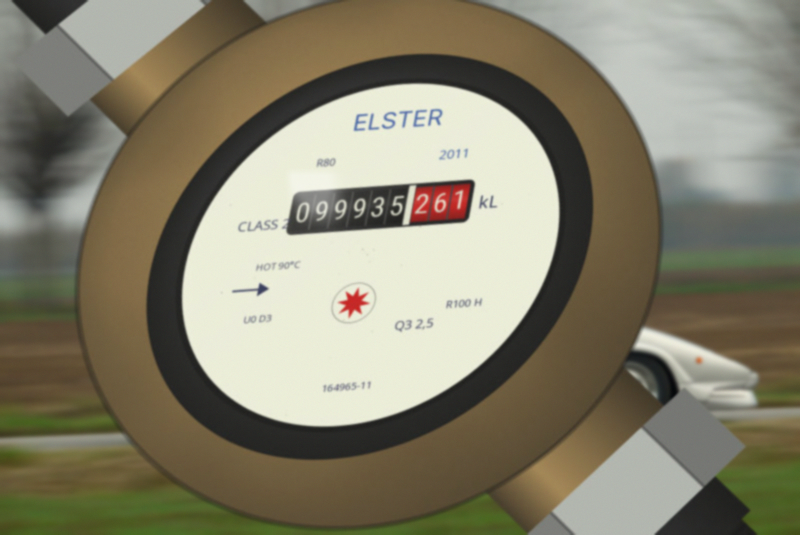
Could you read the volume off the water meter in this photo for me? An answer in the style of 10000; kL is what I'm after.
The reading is 99935.261; kL
